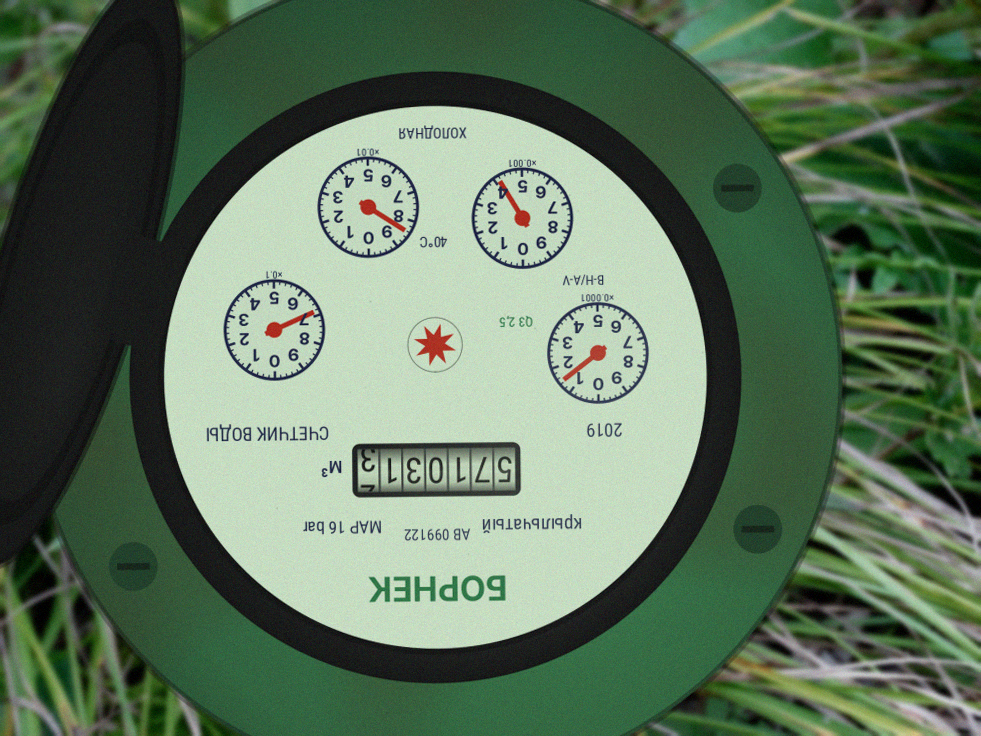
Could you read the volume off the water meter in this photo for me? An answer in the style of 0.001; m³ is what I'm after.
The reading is 5710312.6841; m³
